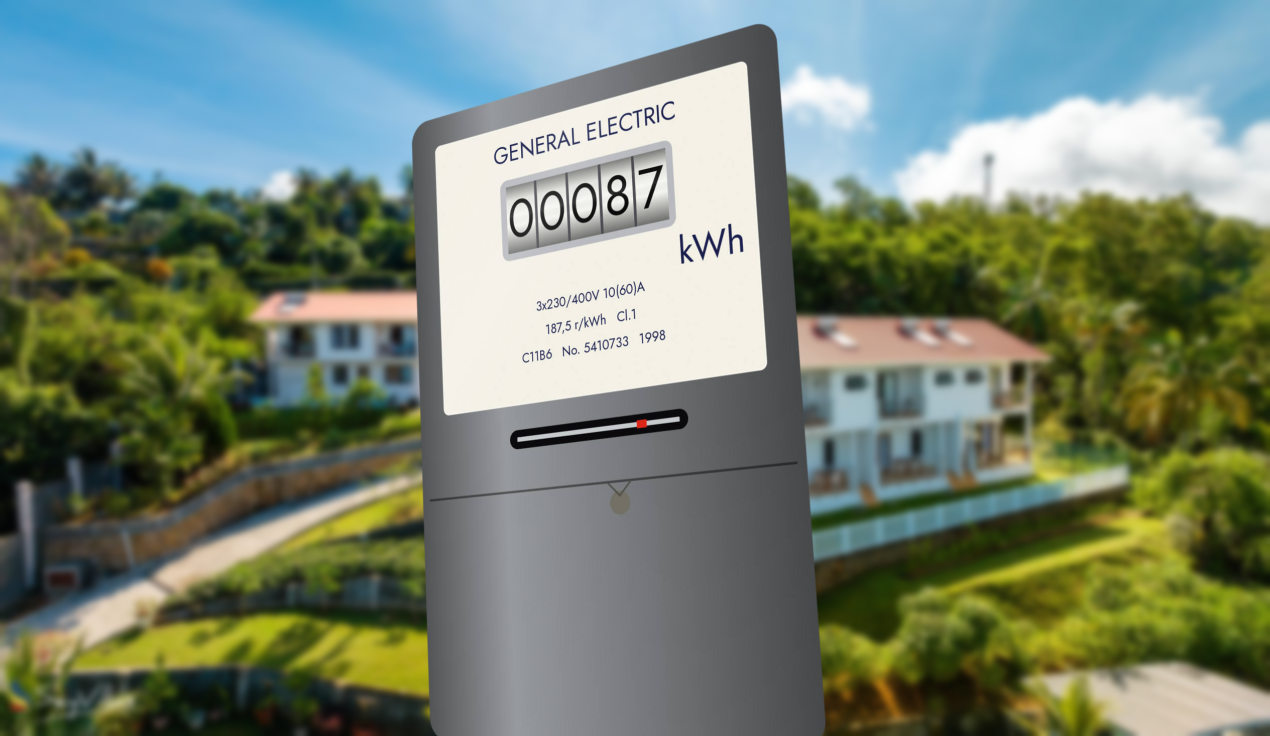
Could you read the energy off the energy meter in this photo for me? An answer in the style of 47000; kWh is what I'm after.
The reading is 87; kWh
